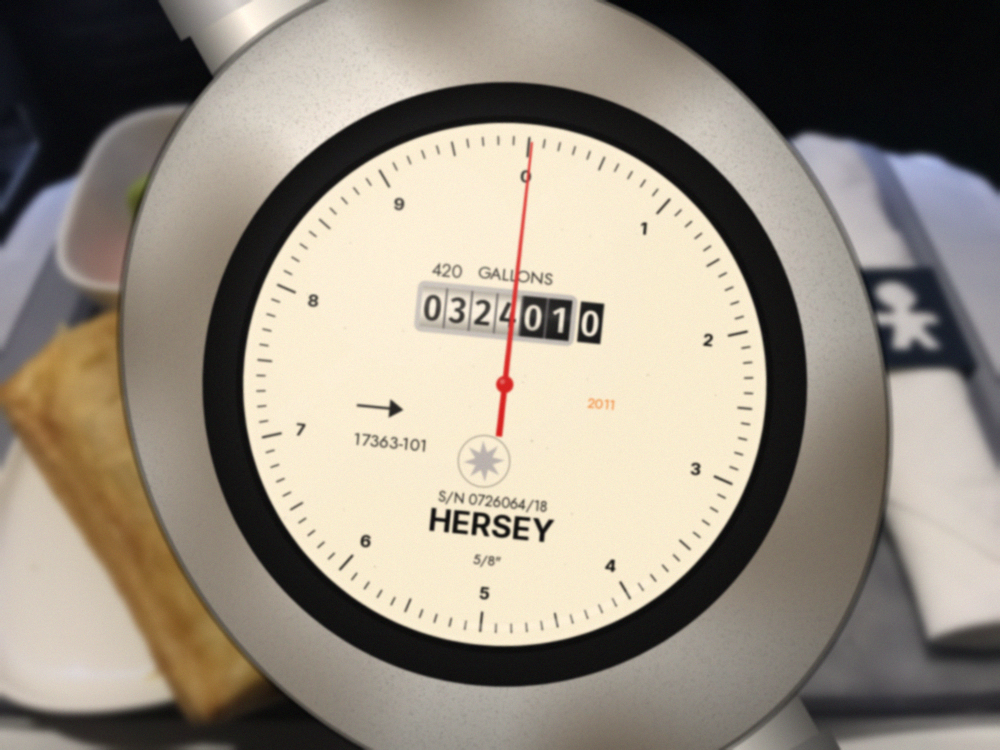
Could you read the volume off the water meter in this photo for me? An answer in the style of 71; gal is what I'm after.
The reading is 324010.0; gal
